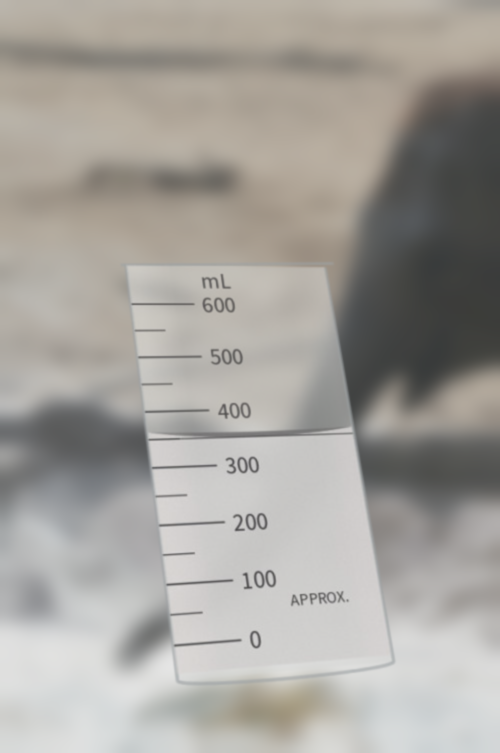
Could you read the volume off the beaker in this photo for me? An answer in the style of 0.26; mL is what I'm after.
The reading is 350; mL
